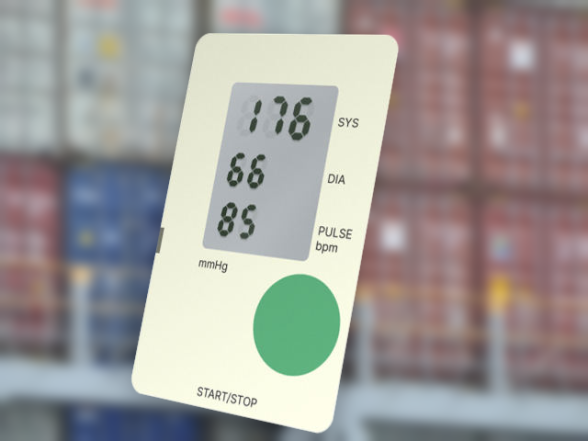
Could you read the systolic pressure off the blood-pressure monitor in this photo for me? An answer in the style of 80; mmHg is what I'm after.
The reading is 176; mmHg
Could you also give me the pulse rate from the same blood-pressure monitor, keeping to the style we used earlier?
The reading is 85; bpm
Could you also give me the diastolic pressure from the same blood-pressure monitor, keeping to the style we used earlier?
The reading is 66; mmHg
